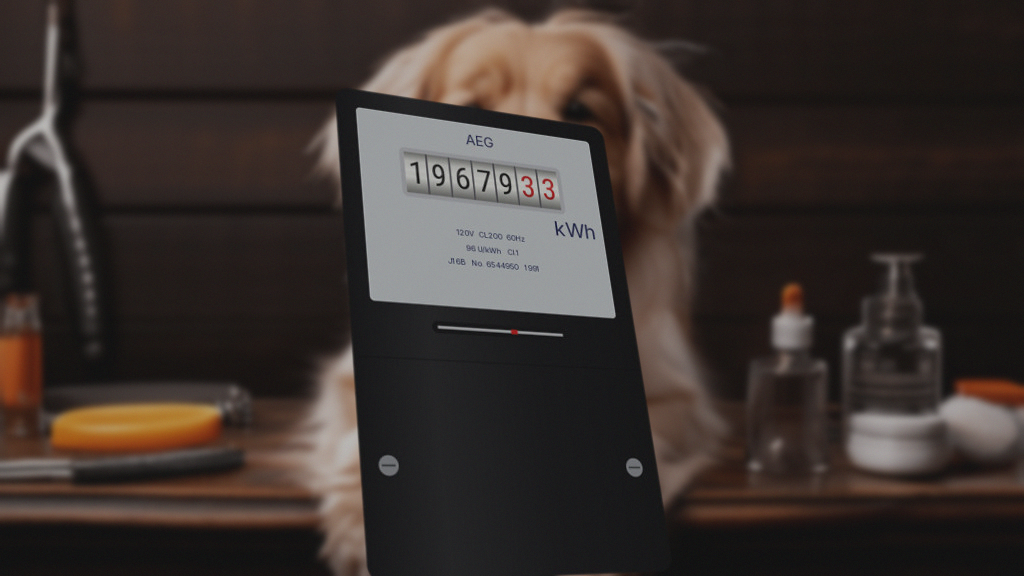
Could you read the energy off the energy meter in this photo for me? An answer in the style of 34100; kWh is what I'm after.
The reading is 19679.33; kWh
